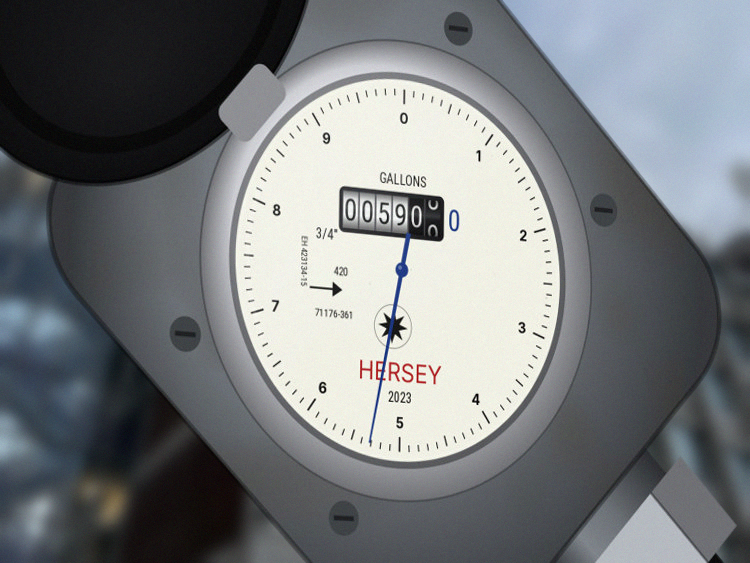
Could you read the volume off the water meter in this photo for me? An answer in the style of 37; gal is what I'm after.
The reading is 59085.3; gal
